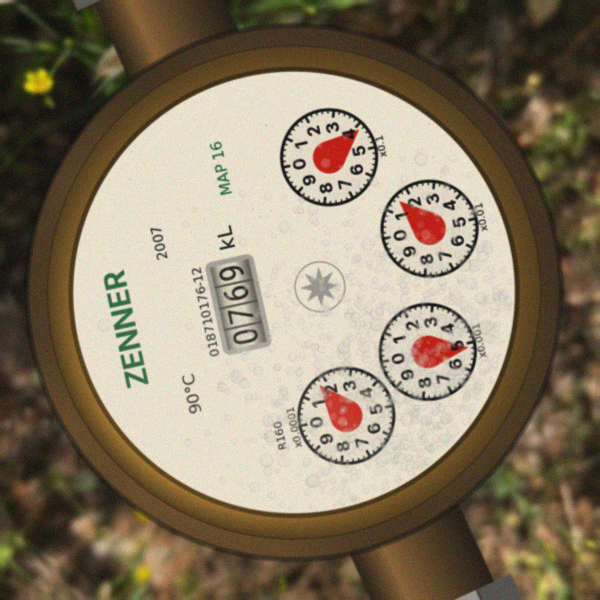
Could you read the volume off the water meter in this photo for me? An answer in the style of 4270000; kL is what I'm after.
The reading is 769.4151; kL
